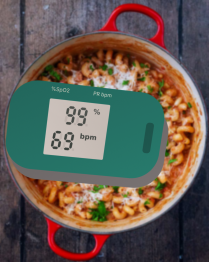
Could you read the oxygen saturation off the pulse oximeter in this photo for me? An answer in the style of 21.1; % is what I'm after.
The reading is 99; %
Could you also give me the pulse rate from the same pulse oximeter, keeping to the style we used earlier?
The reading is 69; bpm
